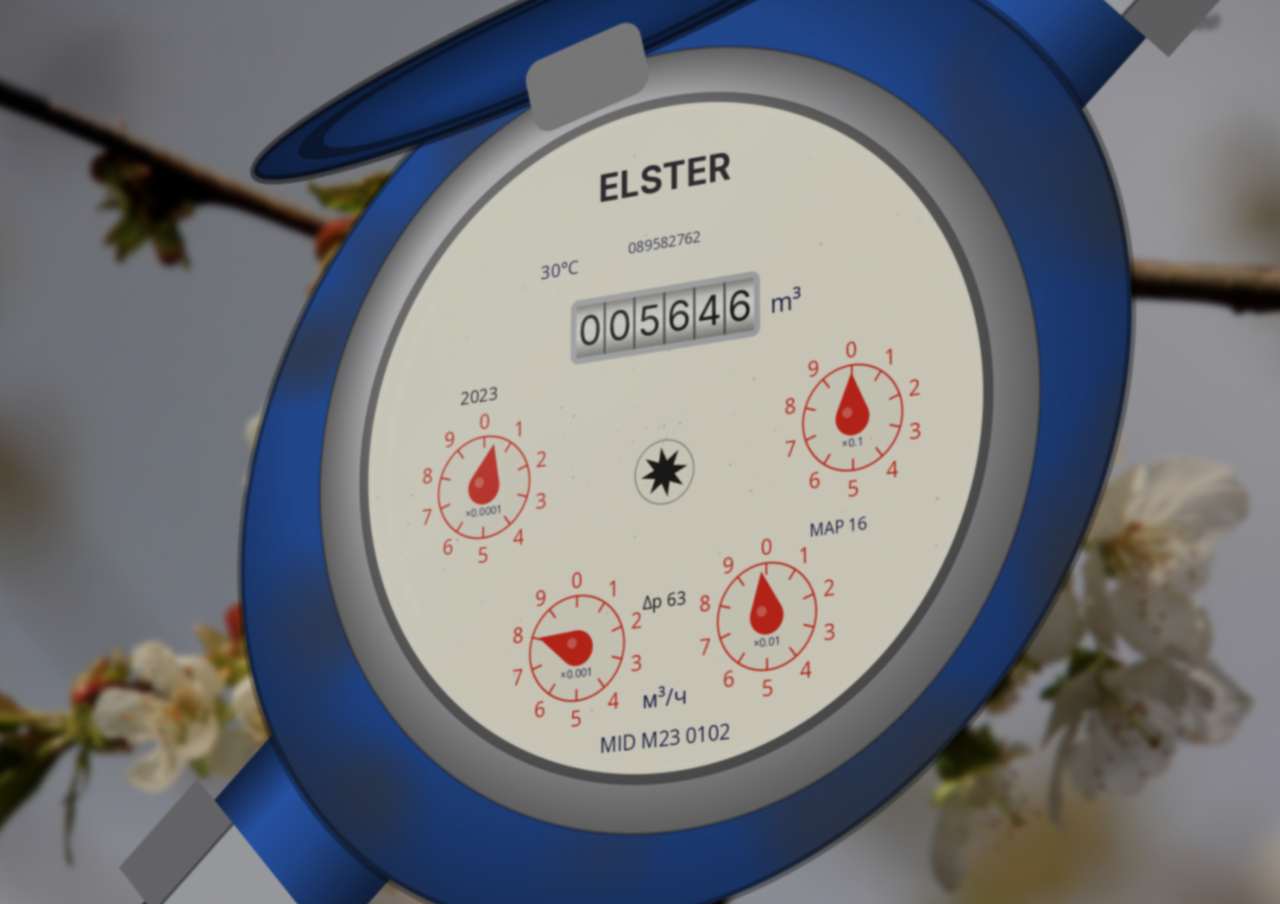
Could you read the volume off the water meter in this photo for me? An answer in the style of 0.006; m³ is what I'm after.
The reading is 5645.9980; m³
